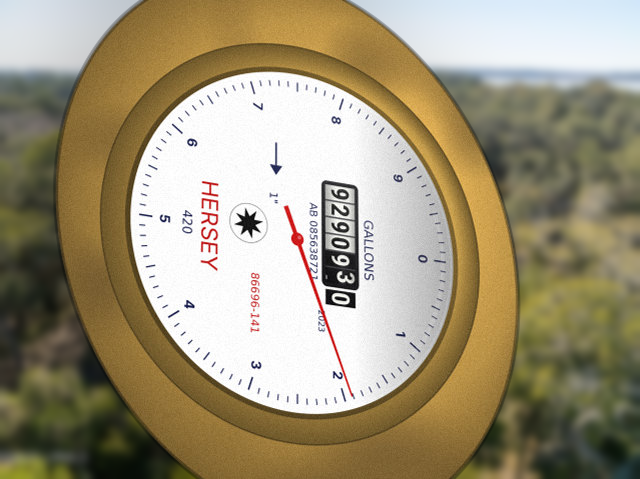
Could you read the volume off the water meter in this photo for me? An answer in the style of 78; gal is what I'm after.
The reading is 9290931.9; gal
